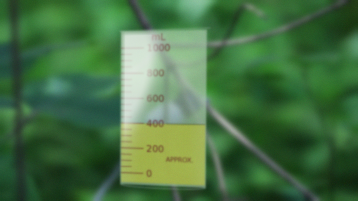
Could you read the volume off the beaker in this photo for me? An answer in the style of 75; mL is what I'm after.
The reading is 400; mL
